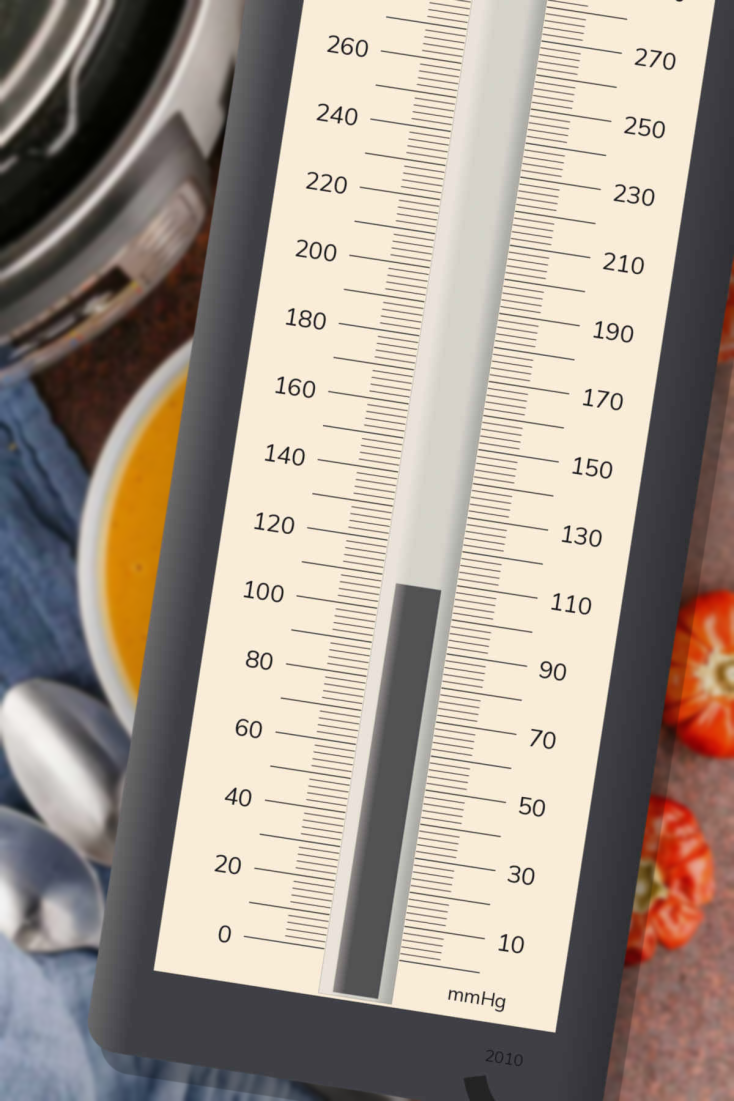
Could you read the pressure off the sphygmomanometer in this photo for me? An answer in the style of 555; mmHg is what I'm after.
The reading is 108; mmHg
